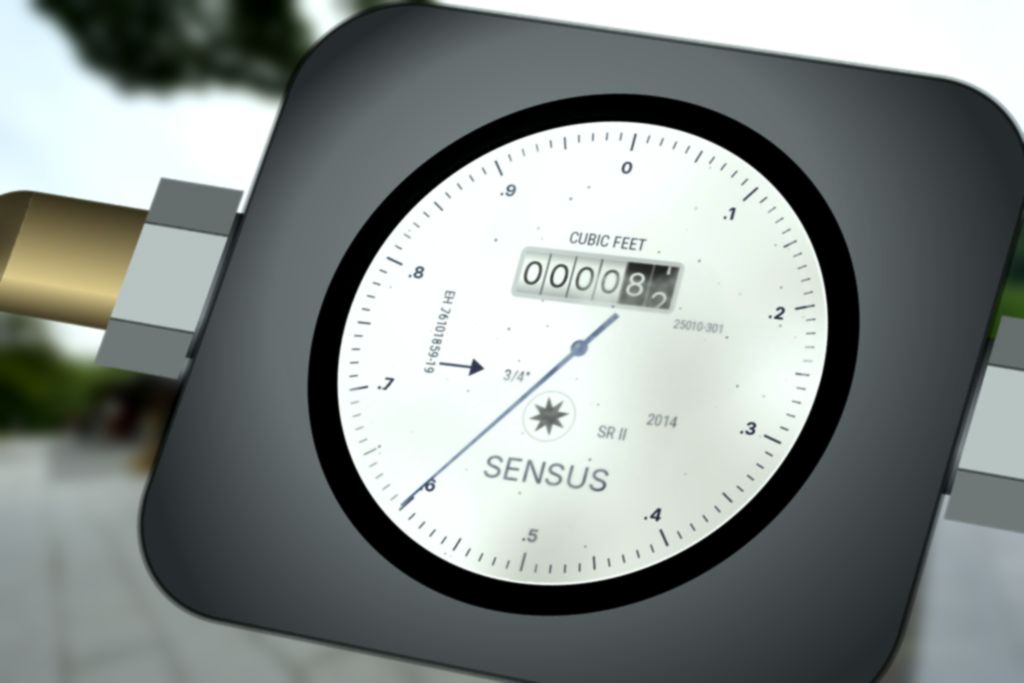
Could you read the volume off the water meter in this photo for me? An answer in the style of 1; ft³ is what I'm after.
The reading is 81.60; ft³
